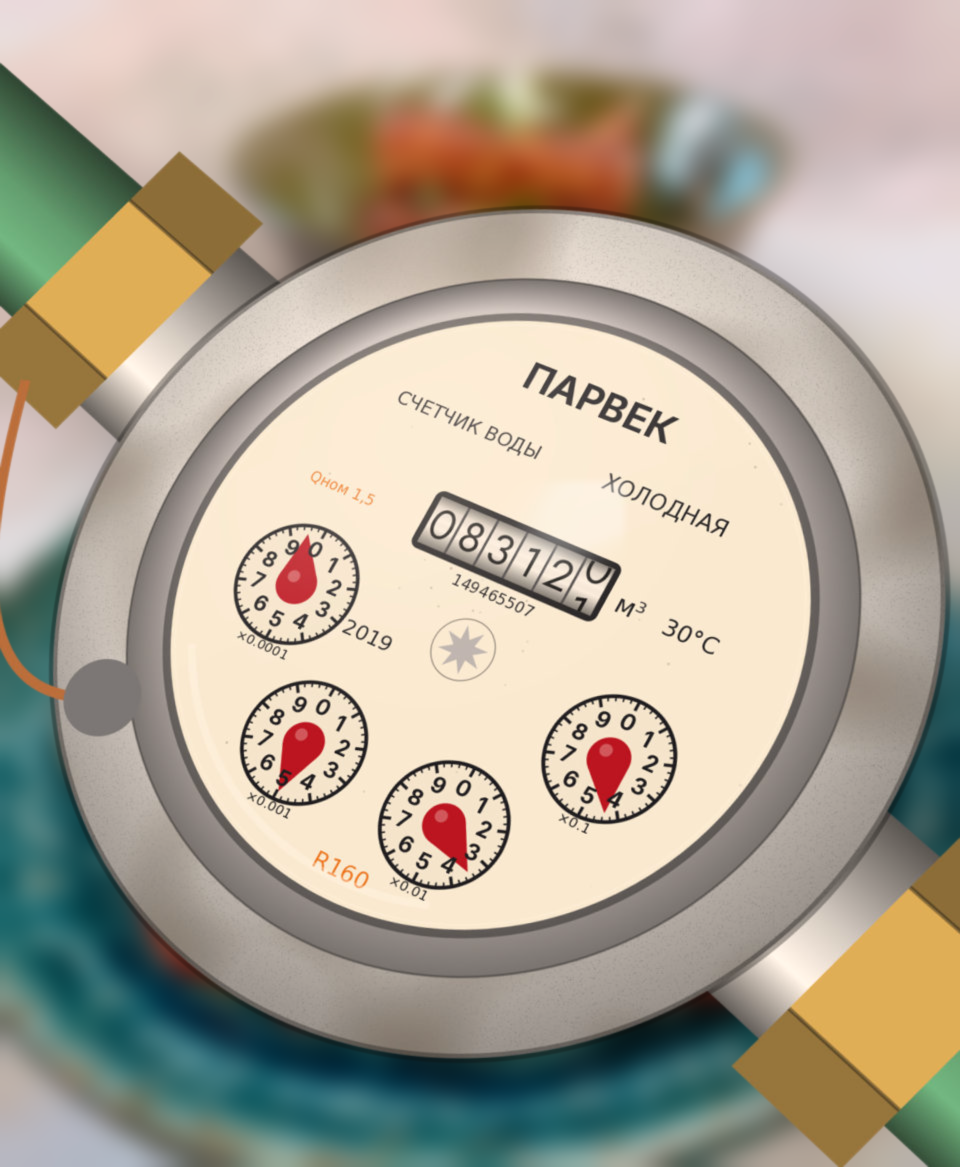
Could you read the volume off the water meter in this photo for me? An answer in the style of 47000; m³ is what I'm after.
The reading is 83120.4349; m³
